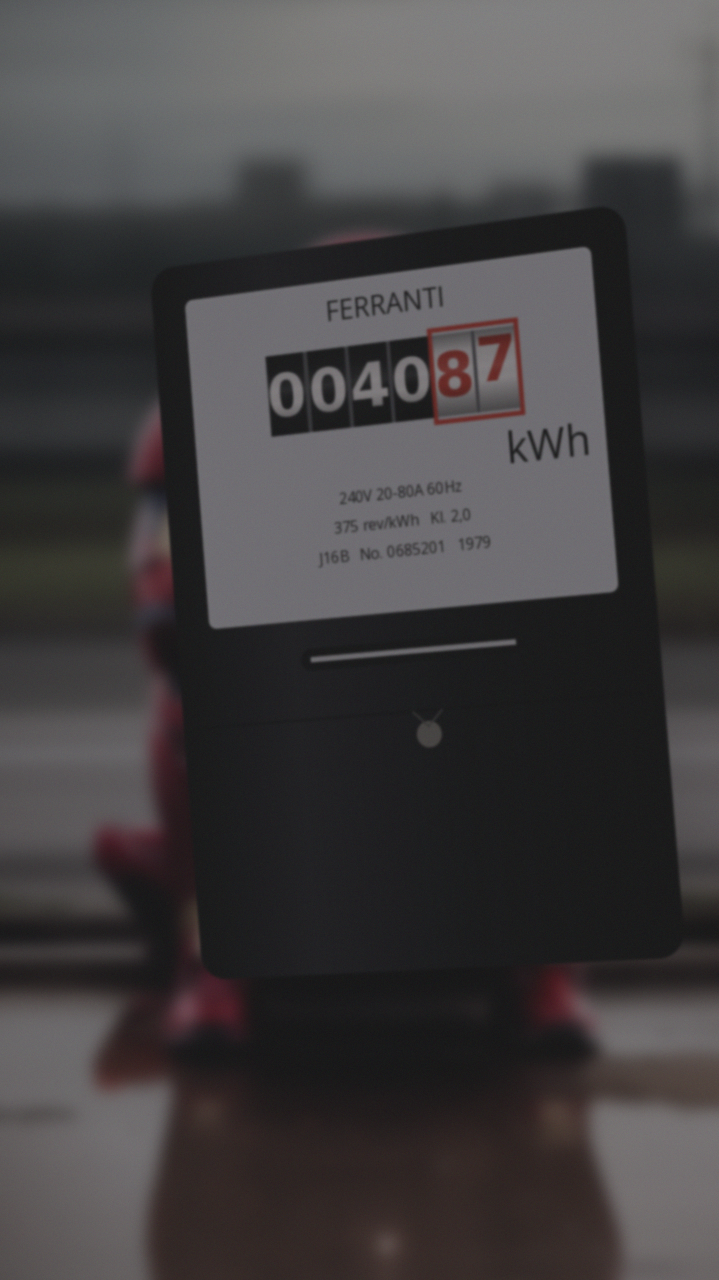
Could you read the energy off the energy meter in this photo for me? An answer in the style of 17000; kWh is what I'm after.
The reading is 40.87; kWh
